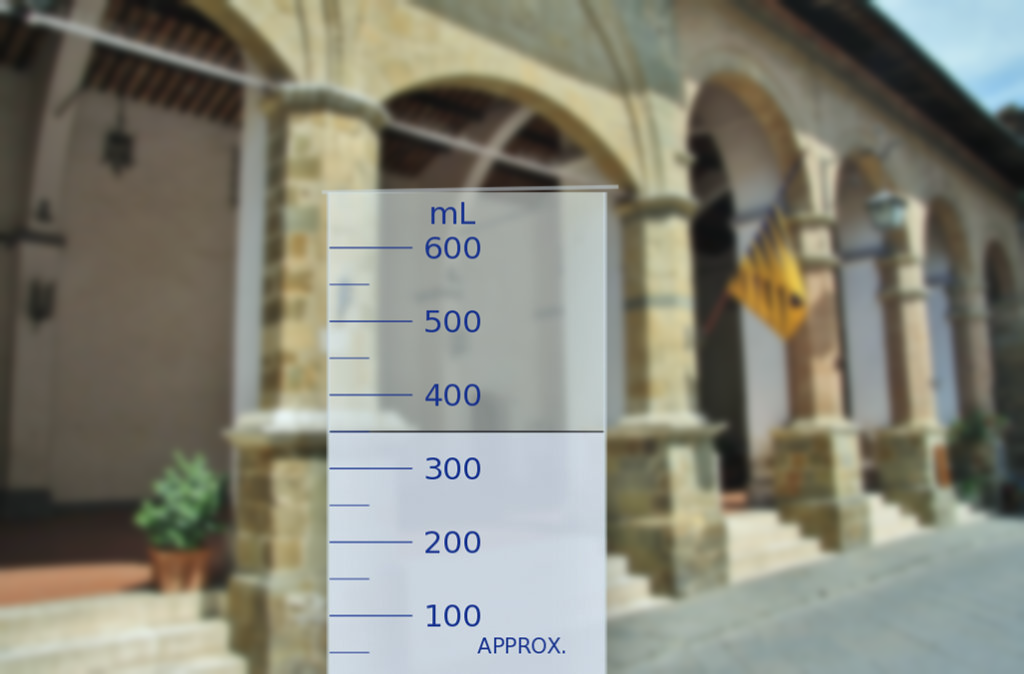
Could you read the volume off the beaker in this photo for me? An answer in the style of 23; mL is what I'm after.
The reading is 350; mL
